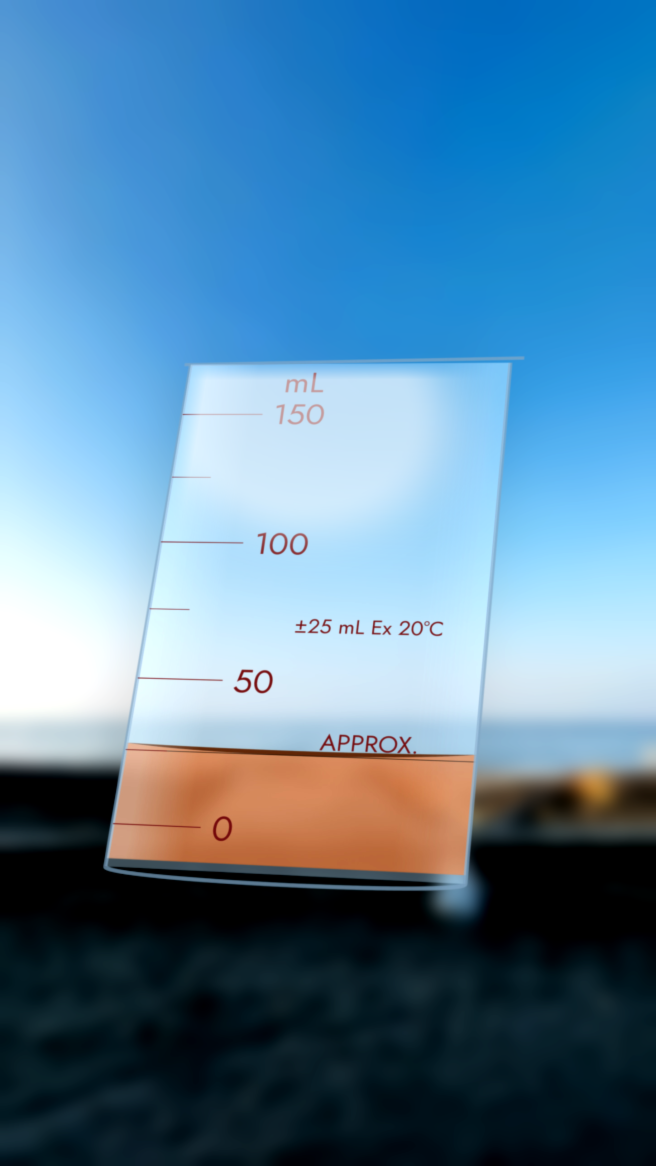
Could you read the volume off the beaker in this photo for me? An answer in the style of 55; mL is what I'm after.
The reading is 25; mL
